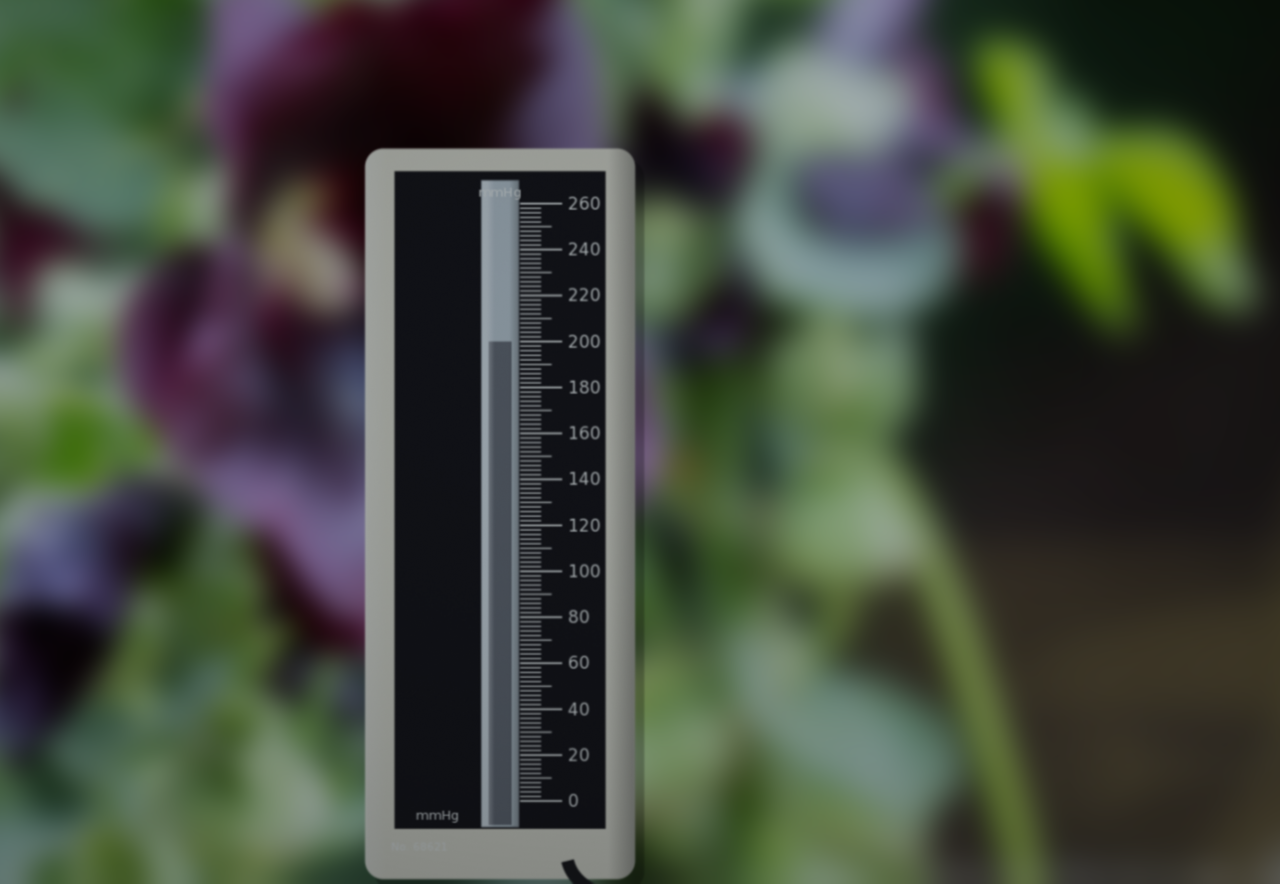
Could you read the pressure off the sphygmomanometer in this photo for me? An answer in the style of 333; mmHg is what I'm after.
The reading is 200; mmHg
